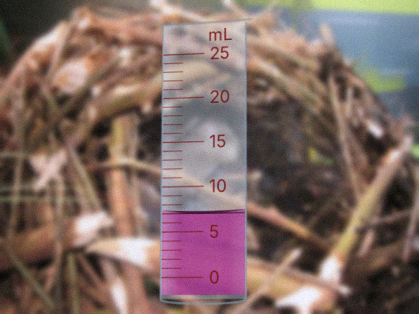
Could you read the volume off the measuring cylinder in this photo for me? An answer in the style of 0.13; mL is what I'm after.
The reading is 7; mL
